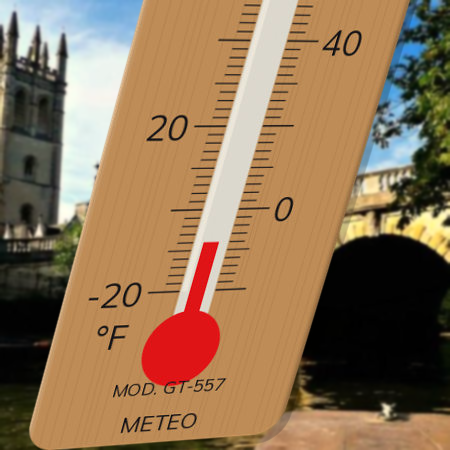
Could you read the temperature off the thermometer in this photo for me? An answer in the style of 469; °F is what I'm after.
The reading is -8; °F
